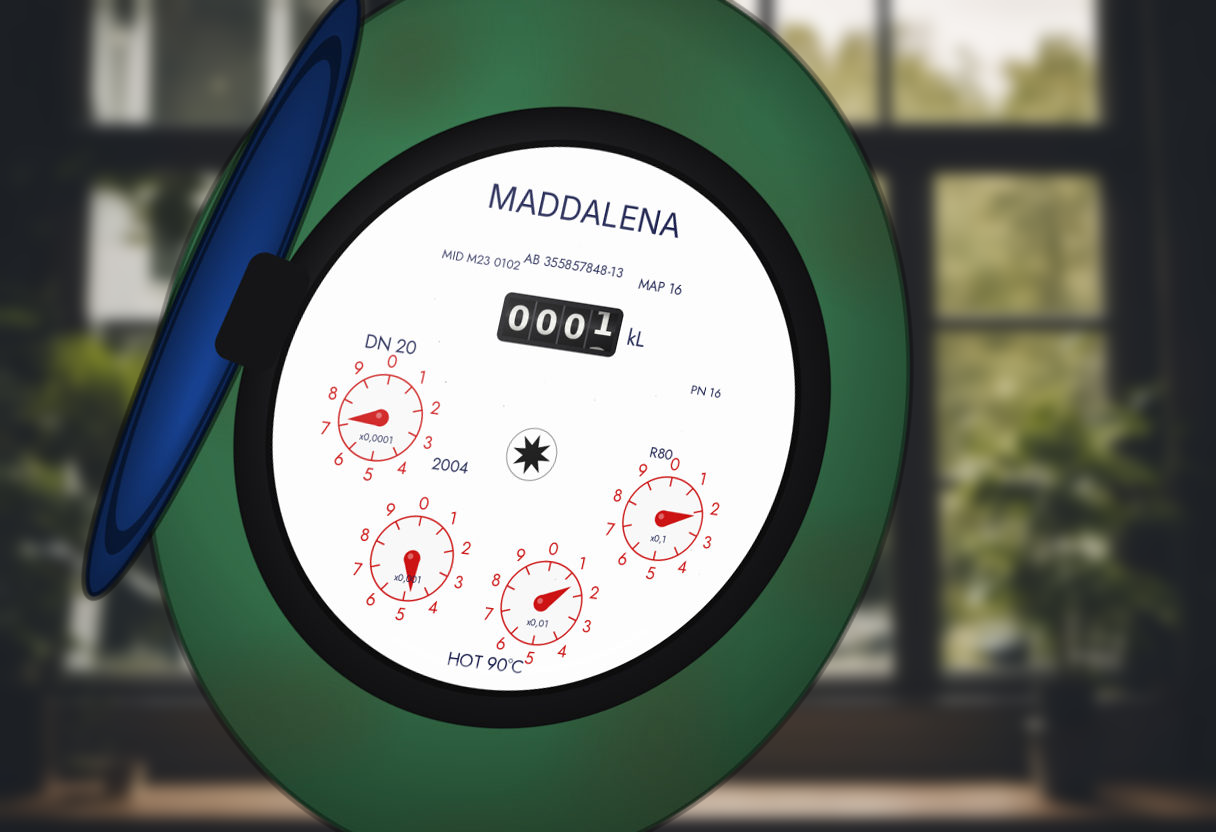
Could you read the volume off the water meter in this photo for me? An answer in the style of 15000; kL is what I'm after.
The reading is 1.2147; kL
